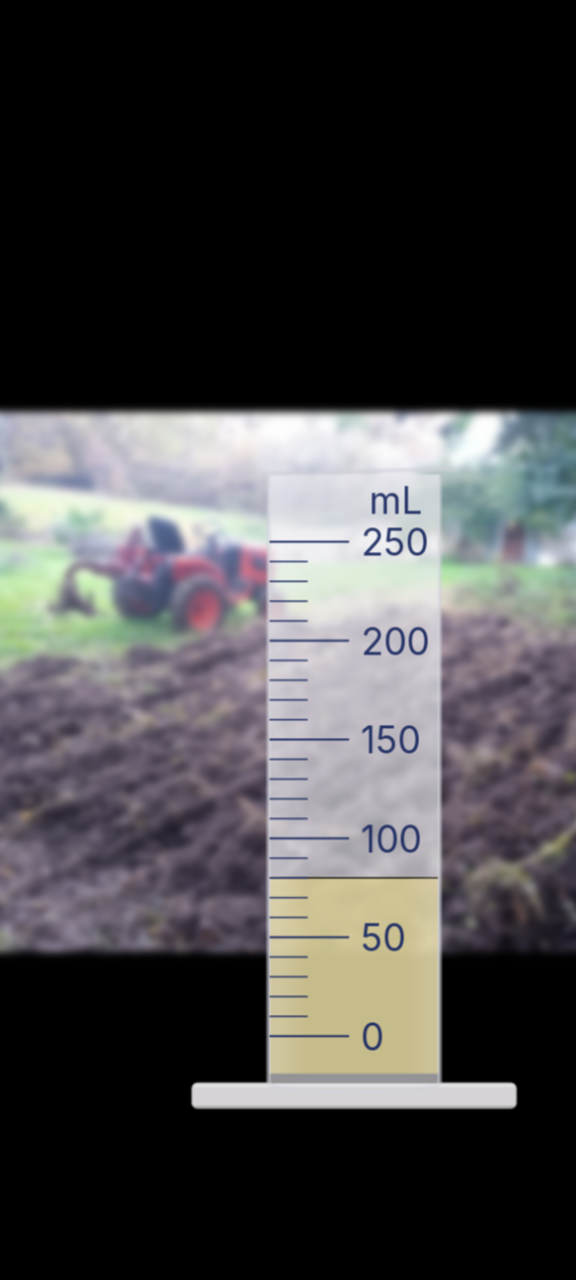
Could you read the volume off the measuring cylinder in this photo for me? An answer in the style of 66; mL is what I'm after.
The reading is 80; mL
